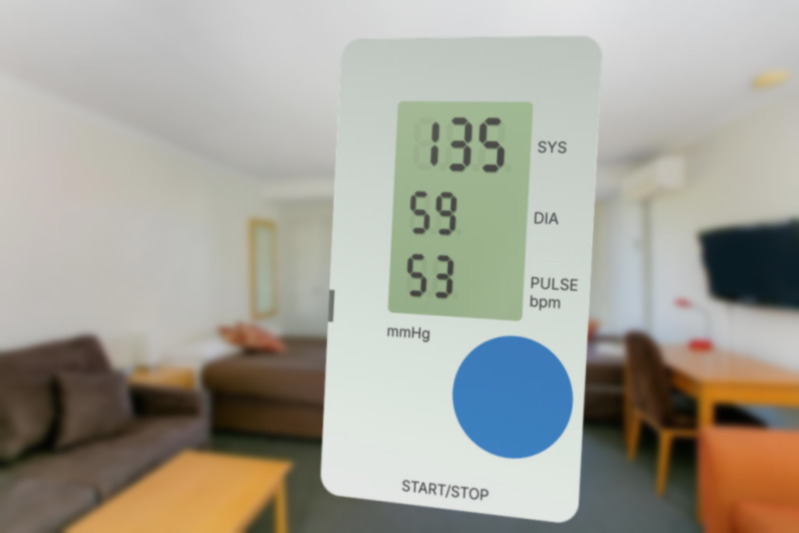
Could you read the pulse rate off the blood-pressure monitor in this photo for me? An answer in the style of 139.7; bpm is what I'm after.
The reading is 53; bpm
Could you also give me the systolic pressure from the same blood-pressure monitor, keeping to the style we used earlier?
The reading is 135; mmHg
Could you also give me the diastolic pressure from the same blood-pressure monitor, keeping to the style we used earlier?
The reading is 59; mmHg
